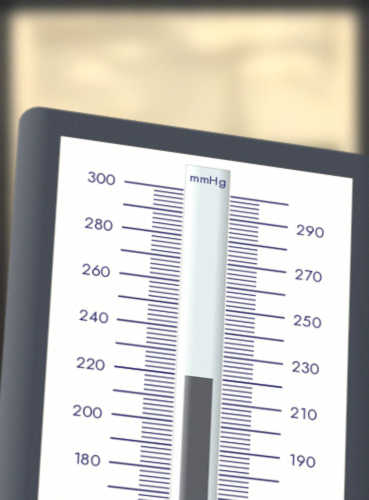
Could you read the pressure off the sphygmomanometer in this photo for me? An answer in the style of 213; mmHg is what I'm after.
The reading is 220; mmHg
